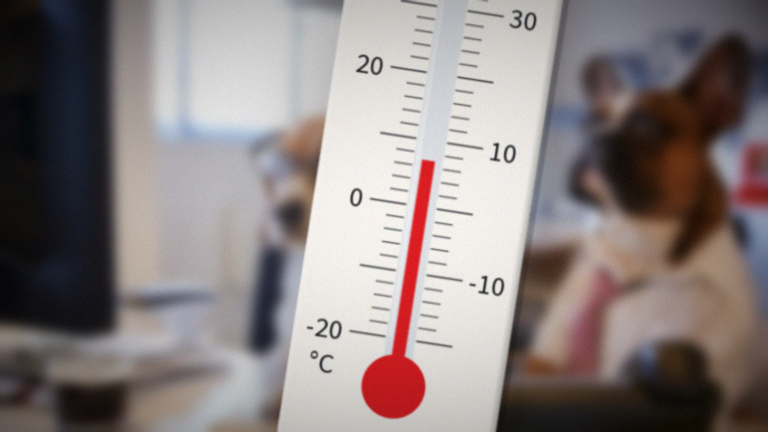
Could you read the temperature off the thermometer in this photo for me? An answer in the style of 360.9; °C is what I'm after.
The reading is 7; °C
